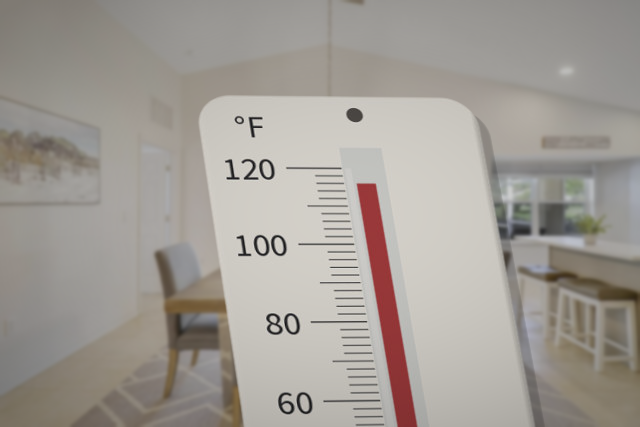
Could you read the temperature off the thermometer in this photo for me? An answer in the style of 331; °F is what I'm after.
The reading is 116; °F
